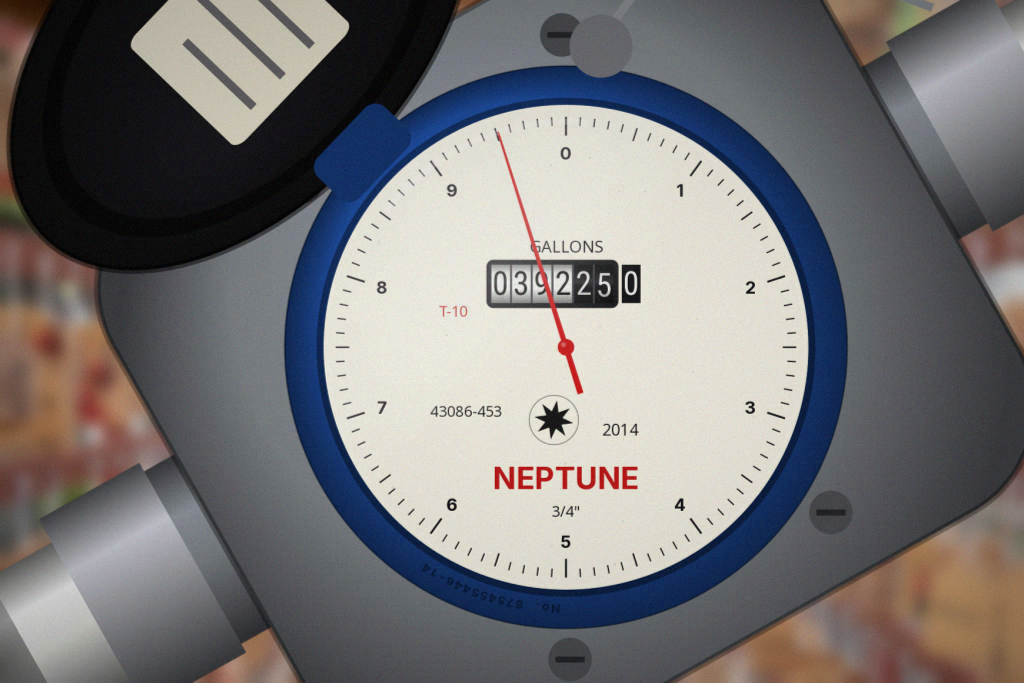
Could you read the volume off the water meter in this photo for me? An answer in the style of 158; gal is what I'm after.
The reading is 392249.5; gal
